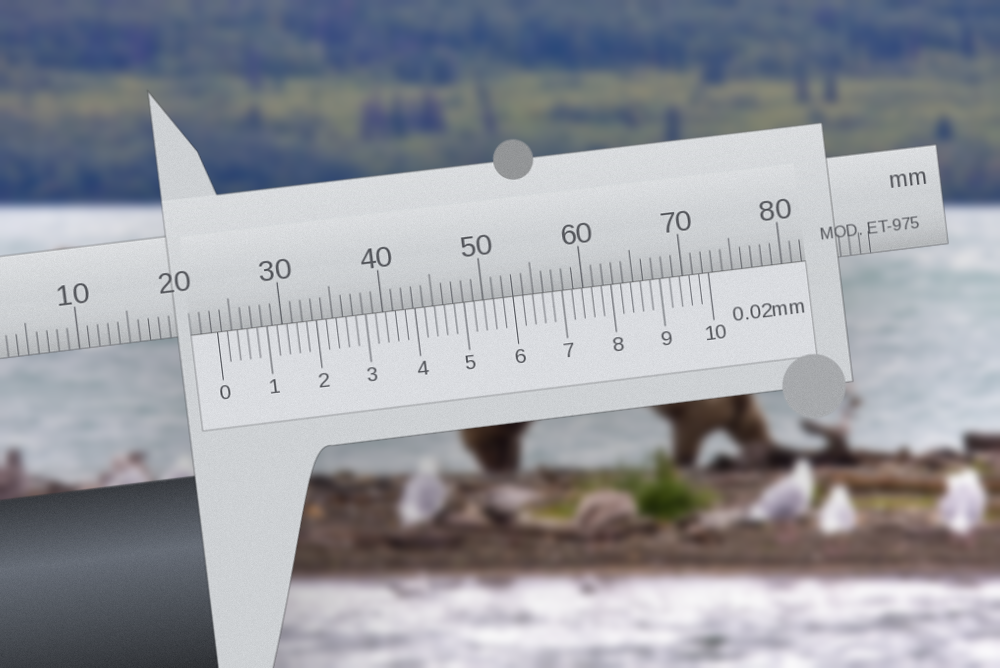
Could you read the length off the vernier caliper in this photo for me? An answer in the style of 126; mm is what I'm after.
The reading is 23.6; mm
